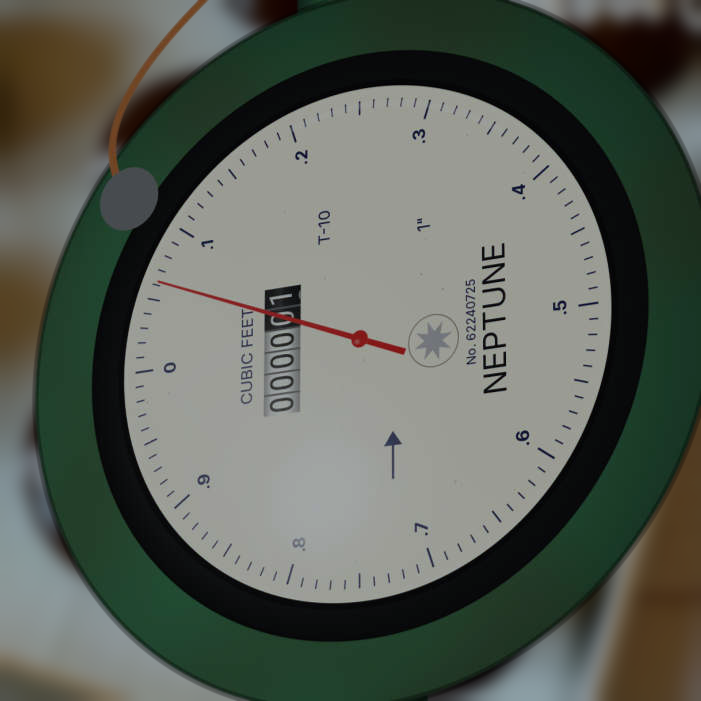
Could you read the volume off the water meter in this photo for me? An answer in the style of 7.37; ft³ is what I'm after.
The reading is 1.06; ft³
